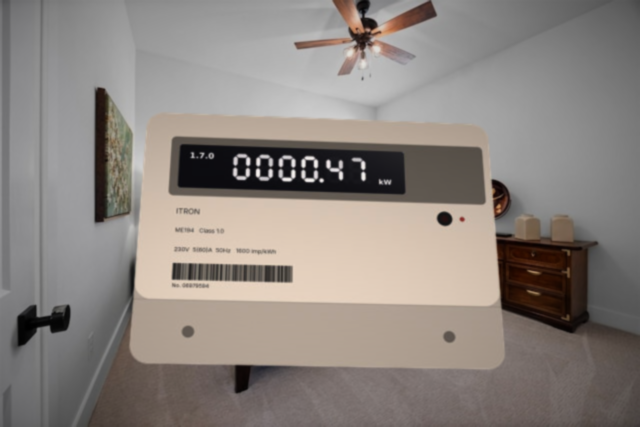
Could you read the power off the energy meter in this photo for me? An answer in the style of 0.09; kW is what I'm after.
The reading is 0.47; kW
